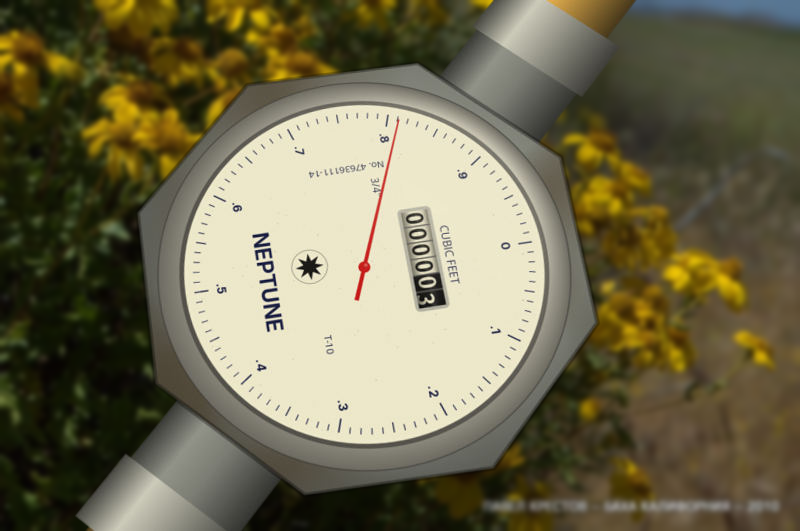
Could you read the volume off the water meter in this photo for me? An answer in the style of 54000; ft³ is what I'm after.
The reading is 2.81; ft³
